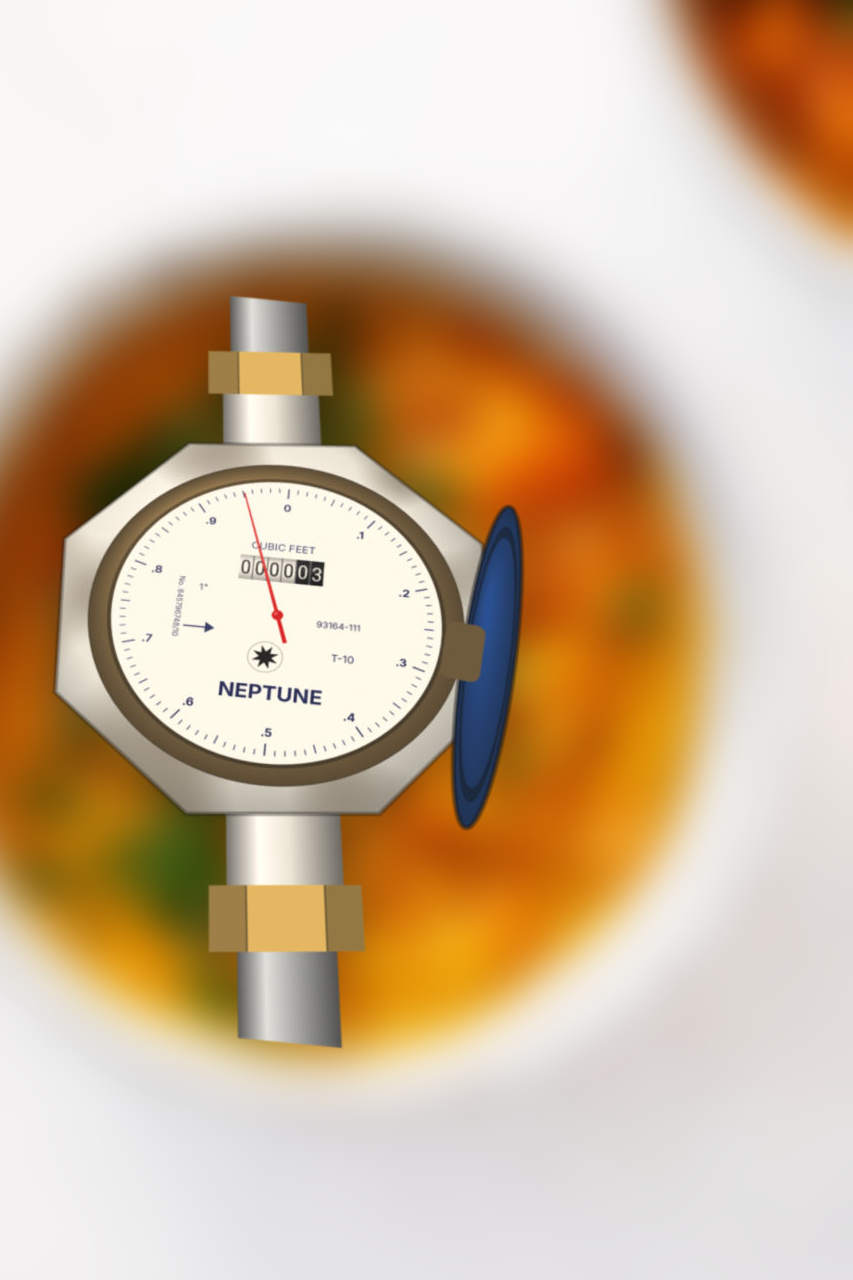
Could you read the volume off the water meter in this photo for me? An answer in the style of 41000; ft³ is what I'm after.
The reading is 2.95; ft³
